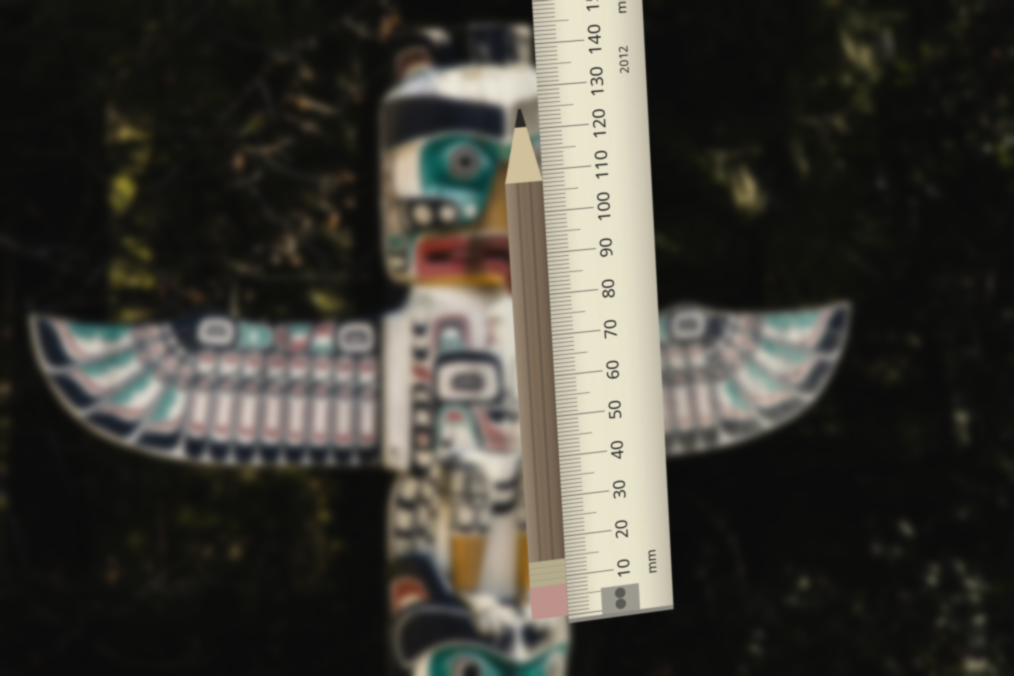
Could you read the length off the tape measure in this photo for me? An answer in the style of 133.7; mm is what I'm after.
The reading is 125; mm
